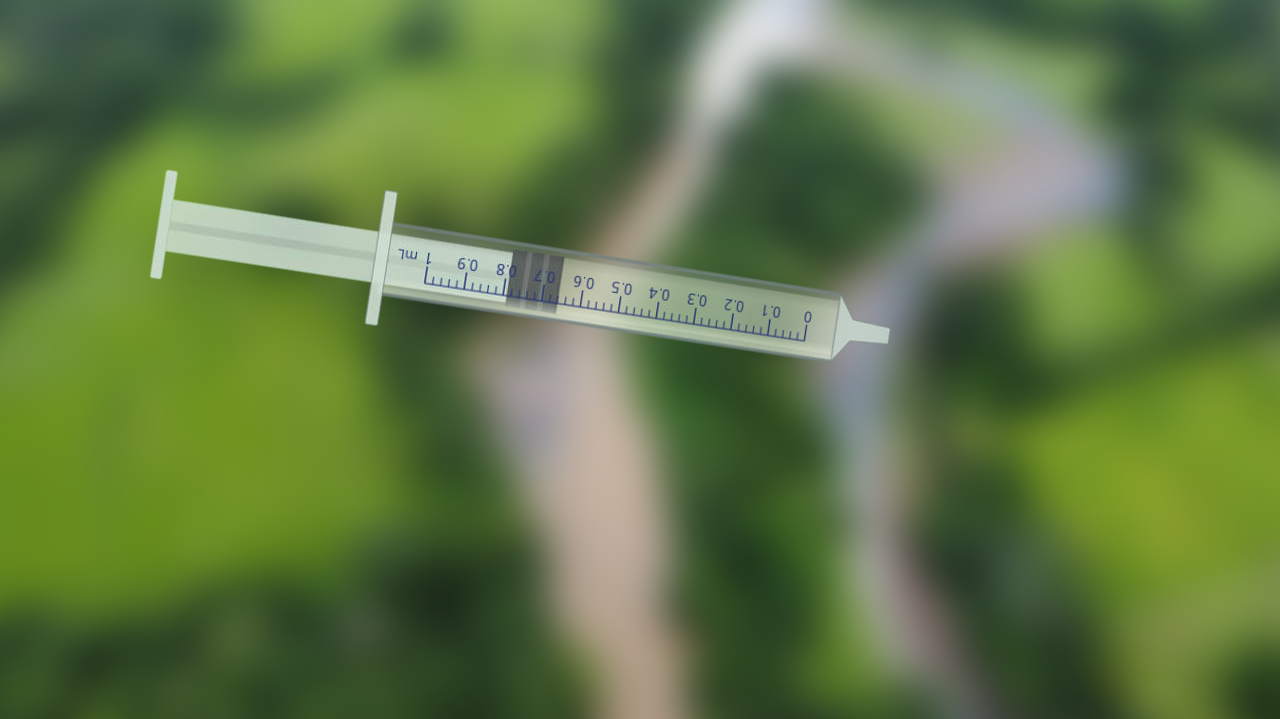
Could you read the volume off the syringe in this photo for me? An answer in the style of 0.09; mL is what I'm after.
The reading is 0.66; mL
